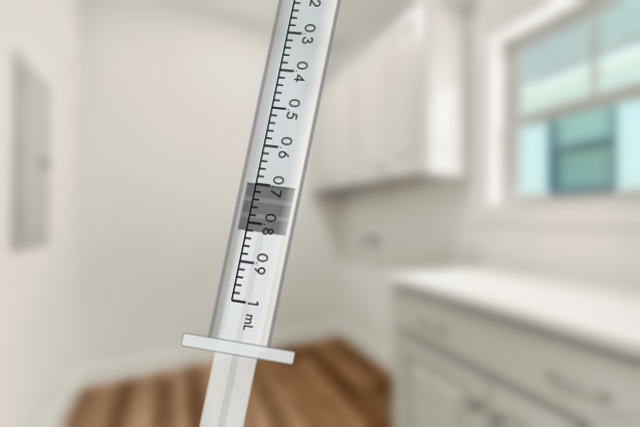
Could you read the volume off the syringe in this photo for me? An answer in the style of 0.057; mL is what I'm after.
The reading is 0.7; mL
